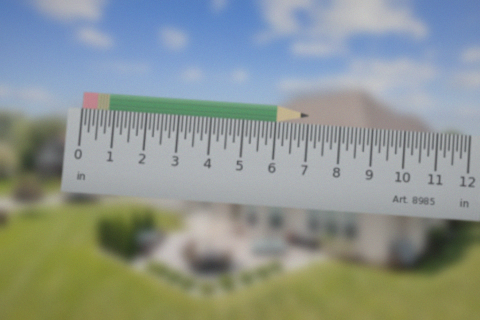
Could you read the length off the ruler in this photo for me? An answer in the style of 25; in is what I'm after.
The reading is 7; in
